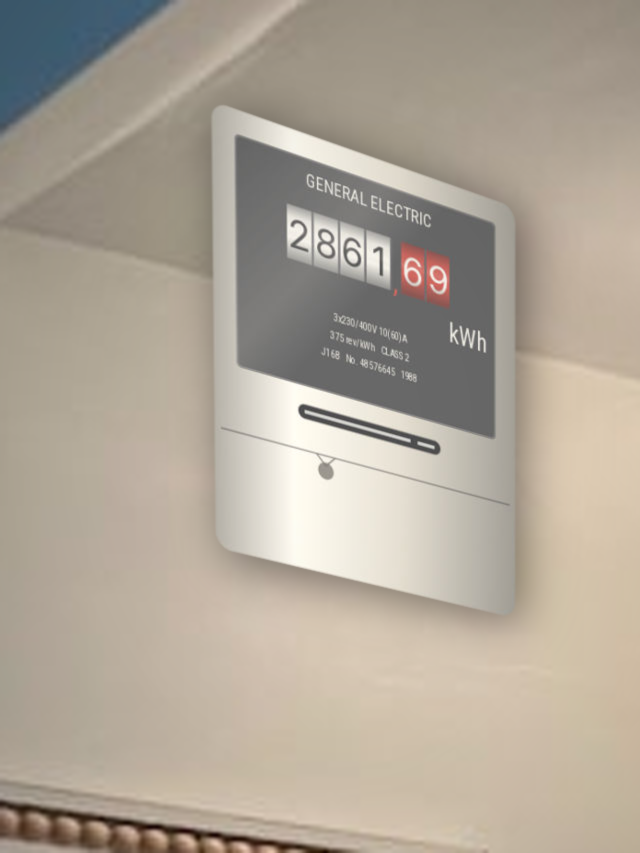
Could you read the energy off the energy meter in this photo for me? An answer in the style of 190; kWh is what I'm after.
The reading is 2861.69; kWh
